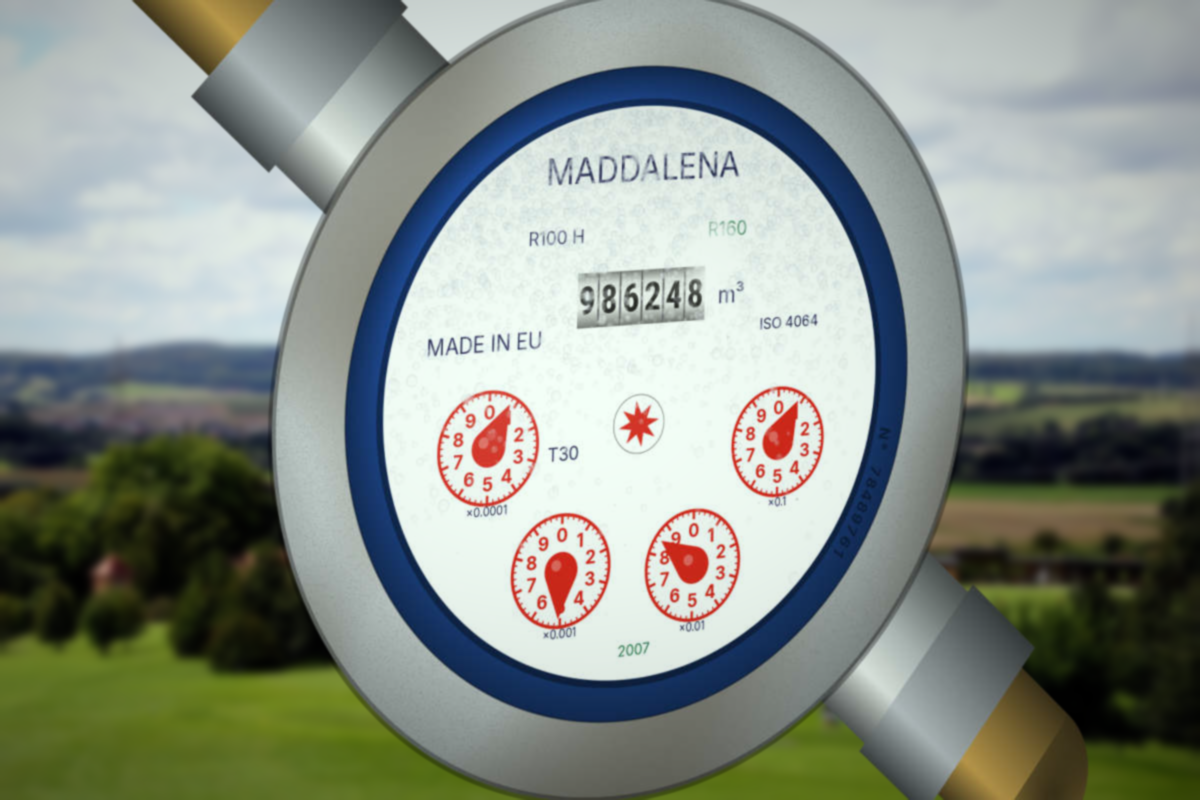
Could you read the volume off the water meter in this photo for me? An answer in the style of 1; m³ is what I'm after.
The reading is 986248.0850; m³
